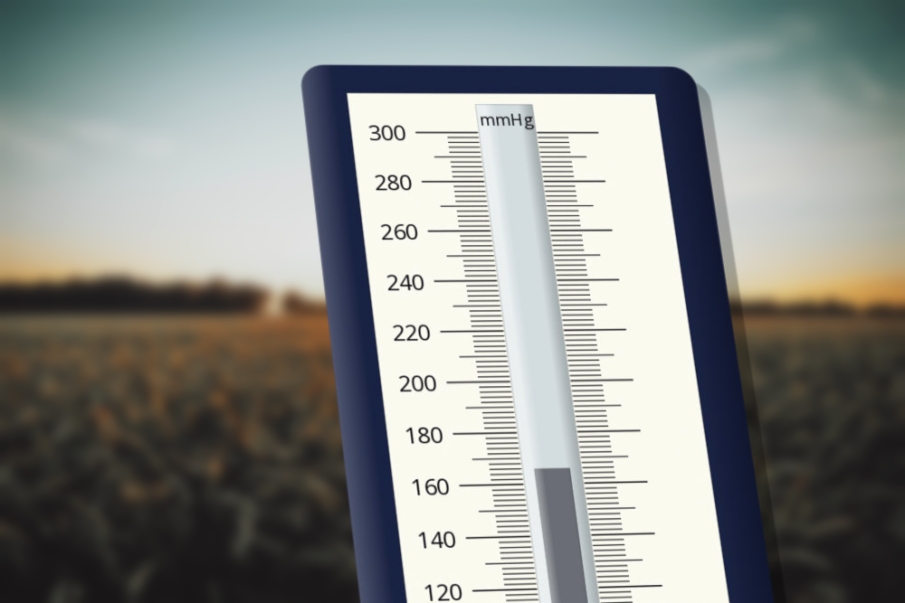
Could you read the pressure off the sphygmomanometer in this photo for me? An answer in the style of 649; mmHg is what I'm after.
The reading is 166; mmHg
